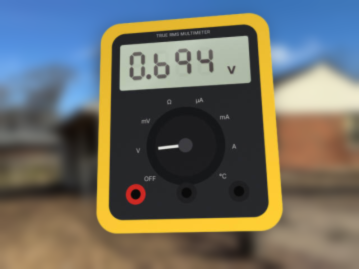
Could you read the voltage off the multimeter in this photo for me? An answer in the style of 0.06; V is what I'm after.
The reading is 0.694; V
